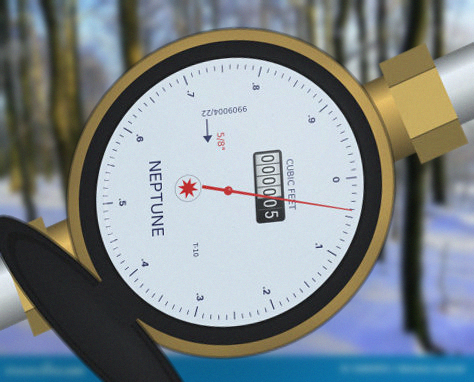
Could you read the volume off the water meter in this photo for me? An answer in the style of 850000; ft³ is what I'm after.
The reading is 5.04; ft³
